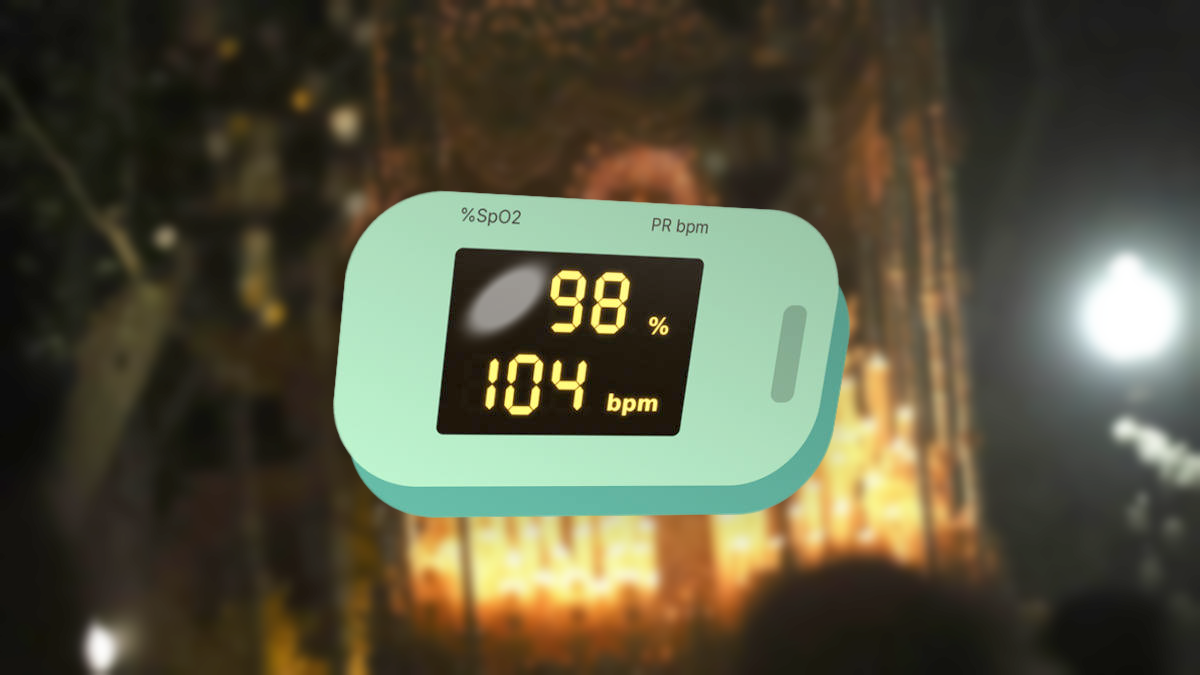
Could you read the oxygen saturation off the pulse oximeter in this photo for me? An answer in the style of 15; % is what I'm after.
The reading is 98; %
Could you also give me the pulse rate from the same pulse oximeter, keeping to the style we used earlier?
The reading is 104; bpm
